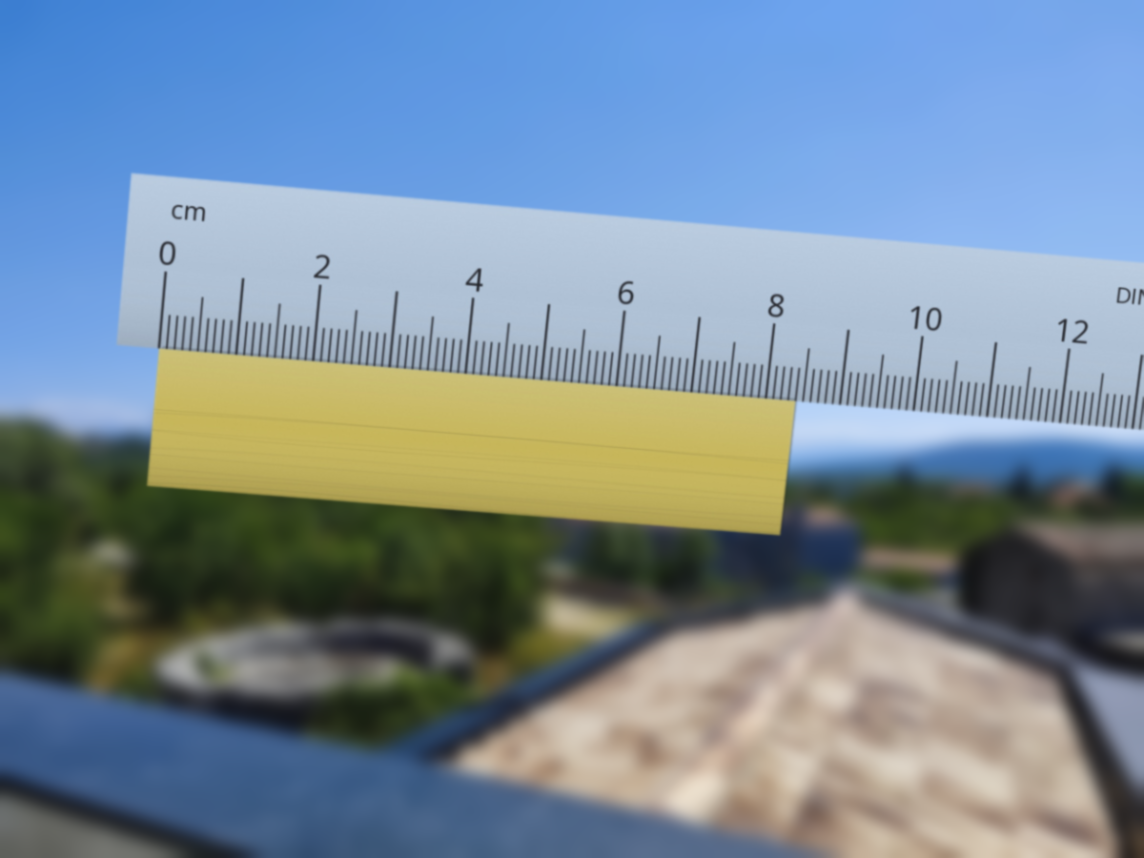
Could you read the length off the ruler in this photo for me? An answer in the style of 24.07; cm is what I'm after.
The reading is 8.4; cm
